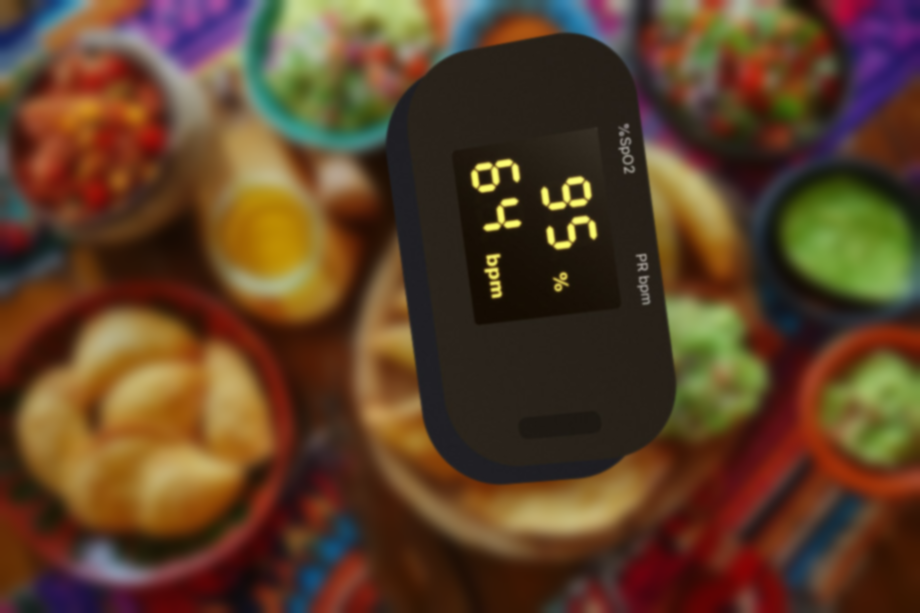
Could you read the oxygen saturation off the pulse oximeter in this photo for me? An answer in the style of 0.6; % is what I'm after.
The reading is 95; %
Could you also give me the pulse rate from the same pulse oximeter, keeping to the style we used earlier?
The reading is 64; bpm
